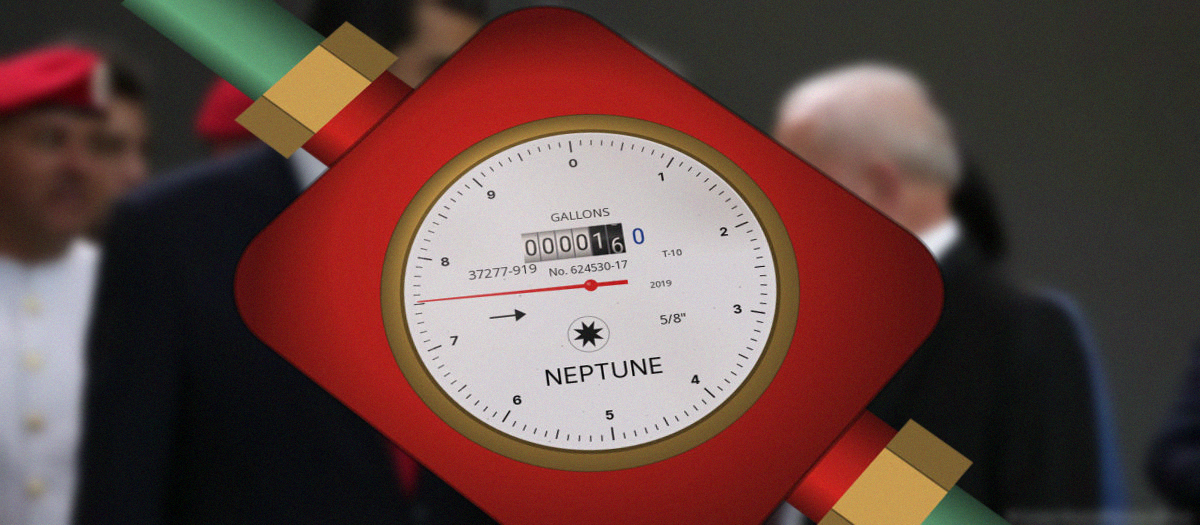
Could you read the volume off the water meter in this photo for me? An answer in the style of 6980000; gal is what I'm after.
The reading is 157.5; gal
